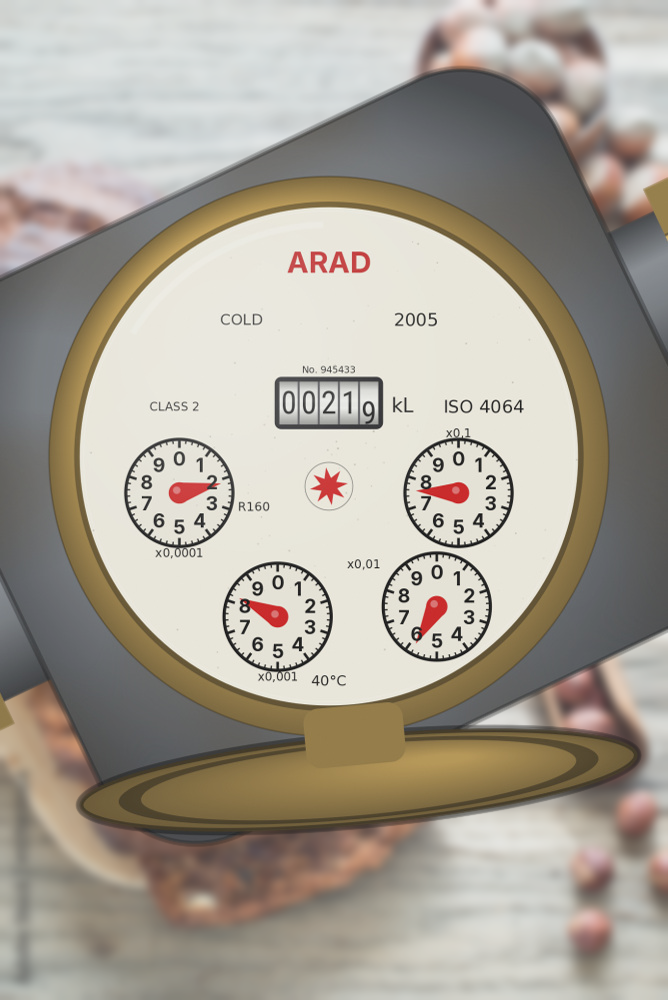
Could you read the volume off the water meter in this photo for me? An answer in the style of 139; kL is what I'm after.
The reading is 218.7582; kL
